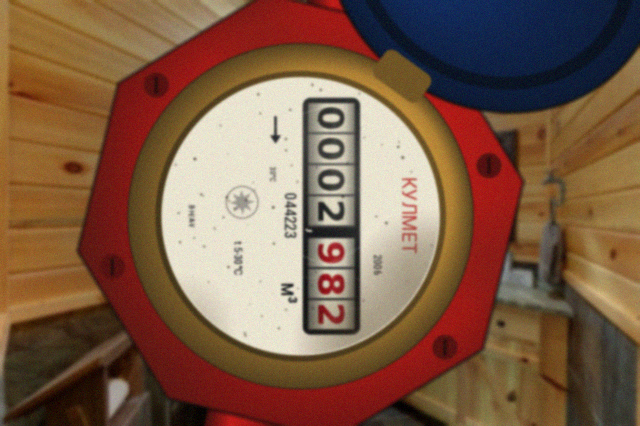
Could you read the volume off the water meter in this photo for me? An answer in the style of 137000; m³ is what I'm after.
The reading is 2.982; m³
